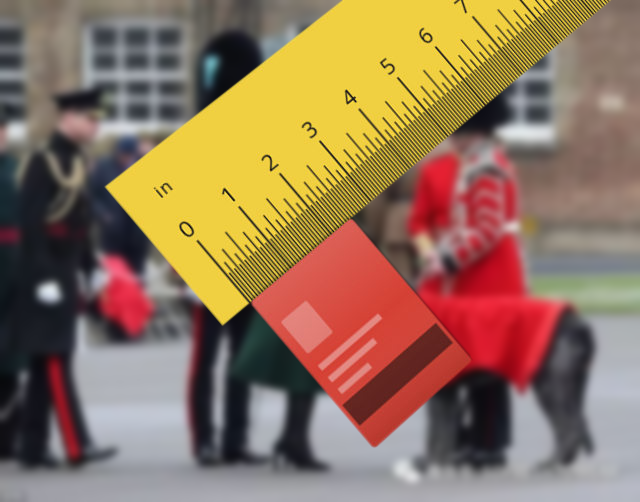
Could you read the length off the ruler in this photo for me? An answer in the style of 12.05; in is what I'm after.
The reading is 2.5; in
